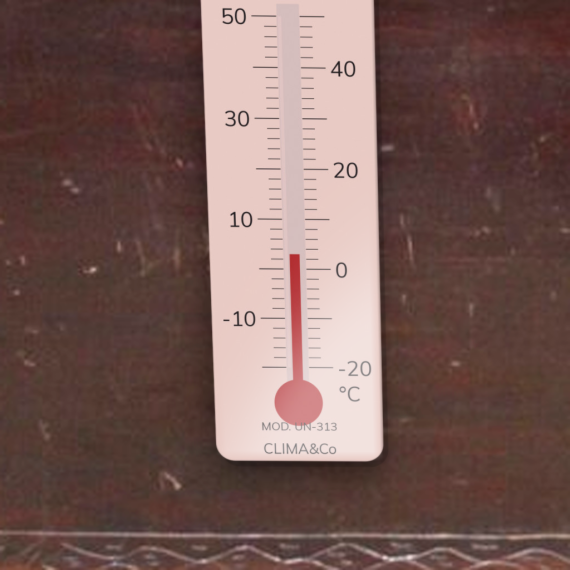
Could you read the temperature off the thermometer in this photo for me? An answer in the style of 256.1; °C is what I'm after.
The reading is 3; °C
